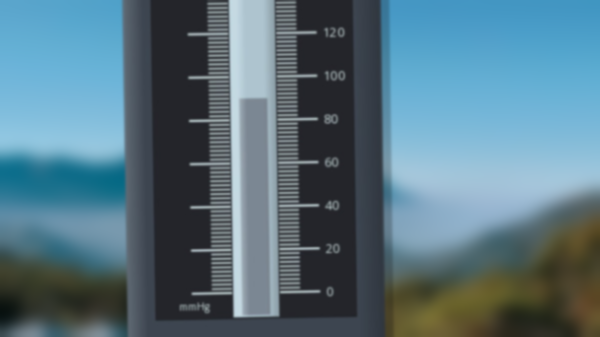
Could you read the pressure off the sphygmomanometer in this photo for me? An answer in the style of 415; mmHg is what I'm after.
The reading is 90; mmHg
